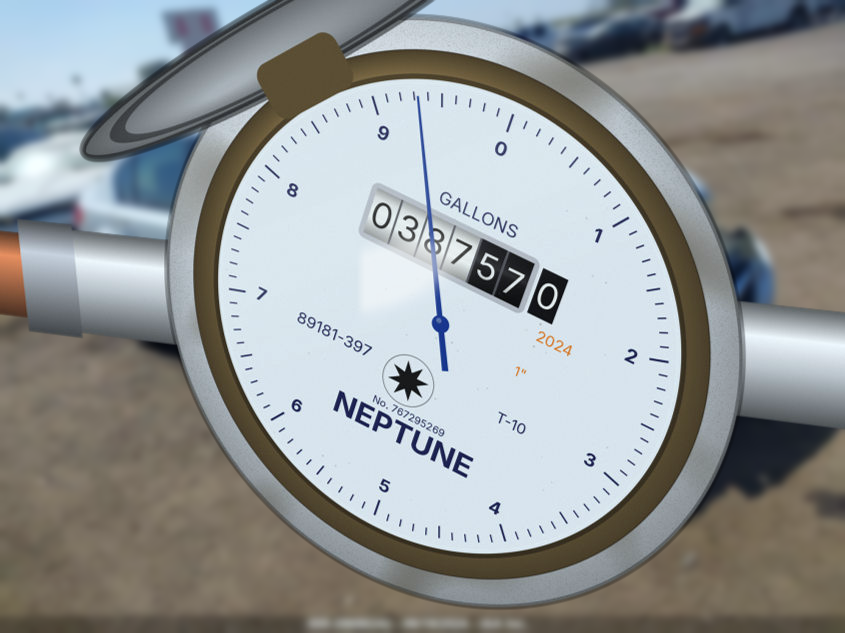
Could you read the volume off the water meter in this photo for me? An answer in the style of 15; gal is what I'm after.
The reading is 387569.3; gal
